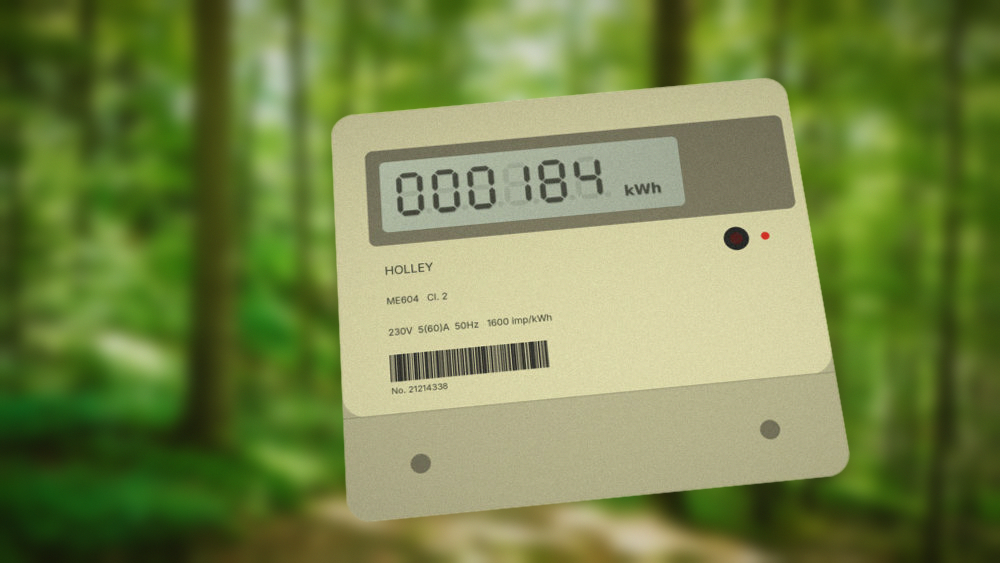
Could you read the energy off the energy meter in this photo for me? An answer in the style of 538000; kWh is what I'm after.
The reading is 184; kWh
